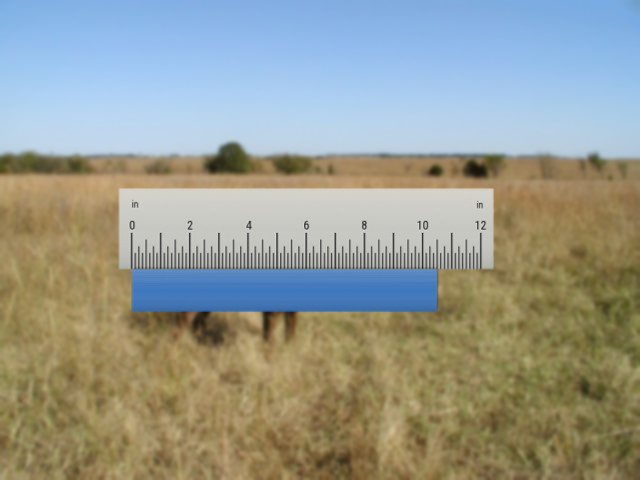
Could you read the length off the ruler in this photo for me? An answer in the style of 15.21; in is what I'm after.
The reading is 10.5; in
